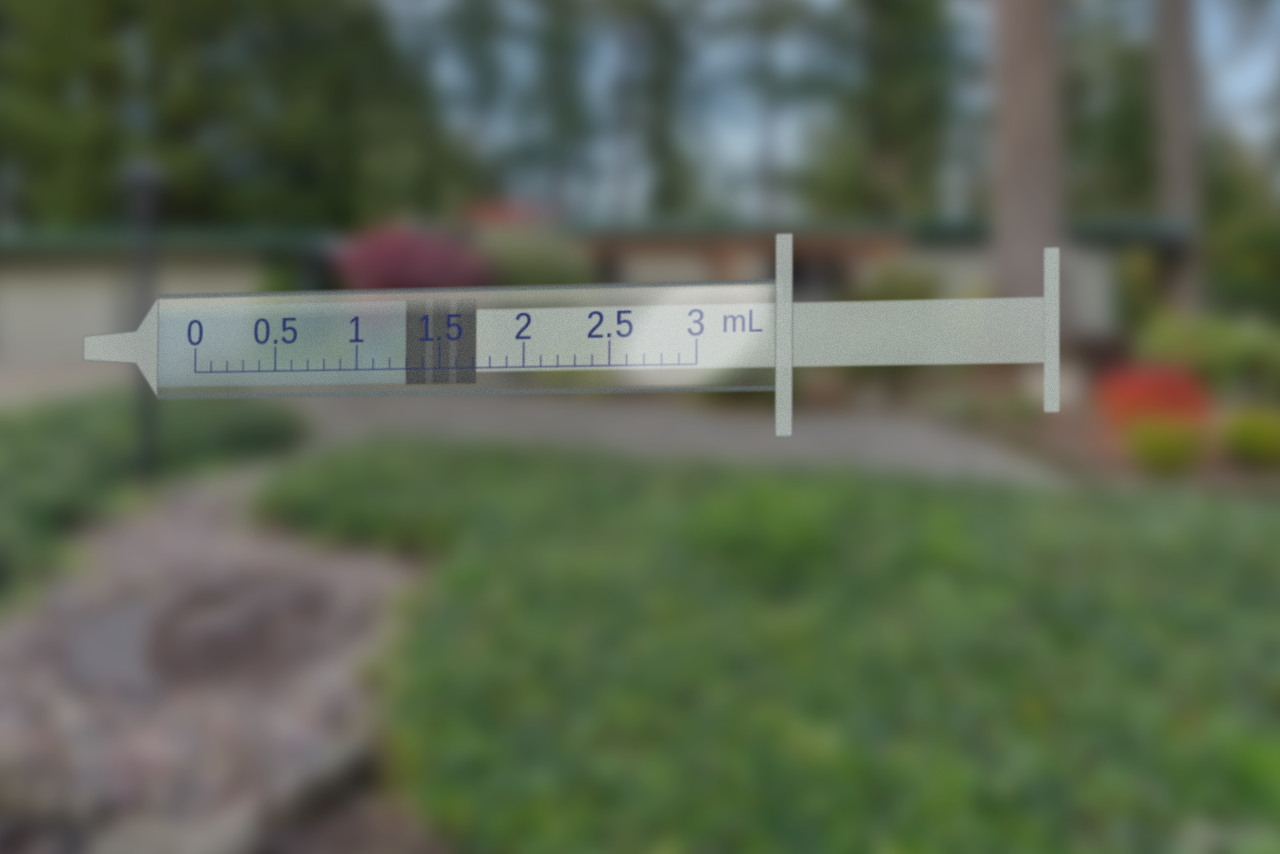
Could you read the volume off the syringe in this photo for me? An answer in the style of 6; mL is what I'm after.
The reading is 1.3; mL
